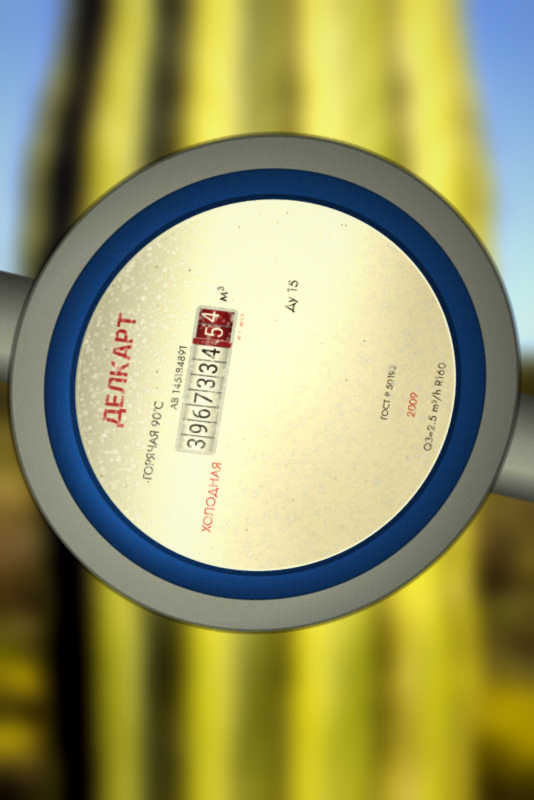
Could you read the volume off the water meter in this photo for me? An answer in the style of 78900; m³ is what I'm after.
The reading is 3967334.54; m³
